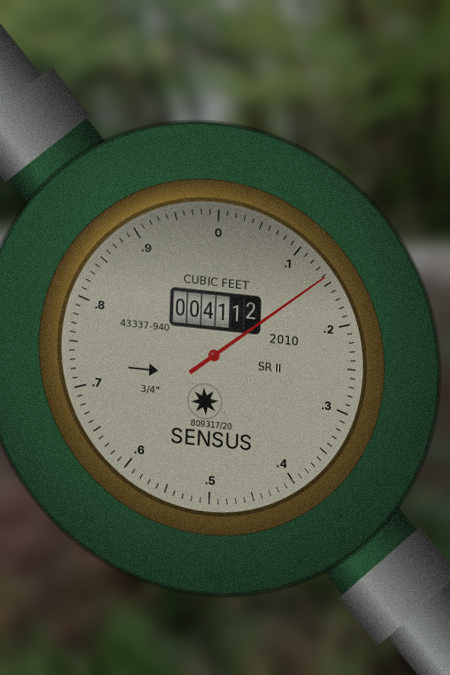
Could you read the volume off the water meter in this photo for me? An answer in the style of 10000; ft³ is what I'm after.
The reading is 4112.14; ft³
